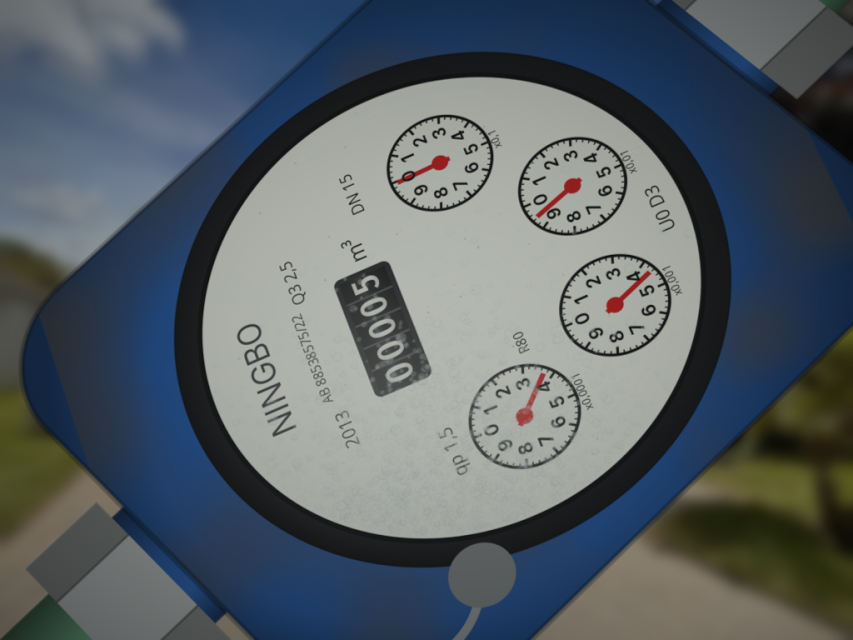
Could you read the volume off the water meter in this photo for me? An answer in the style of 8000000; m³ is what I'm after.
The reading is 4.9943; m³
